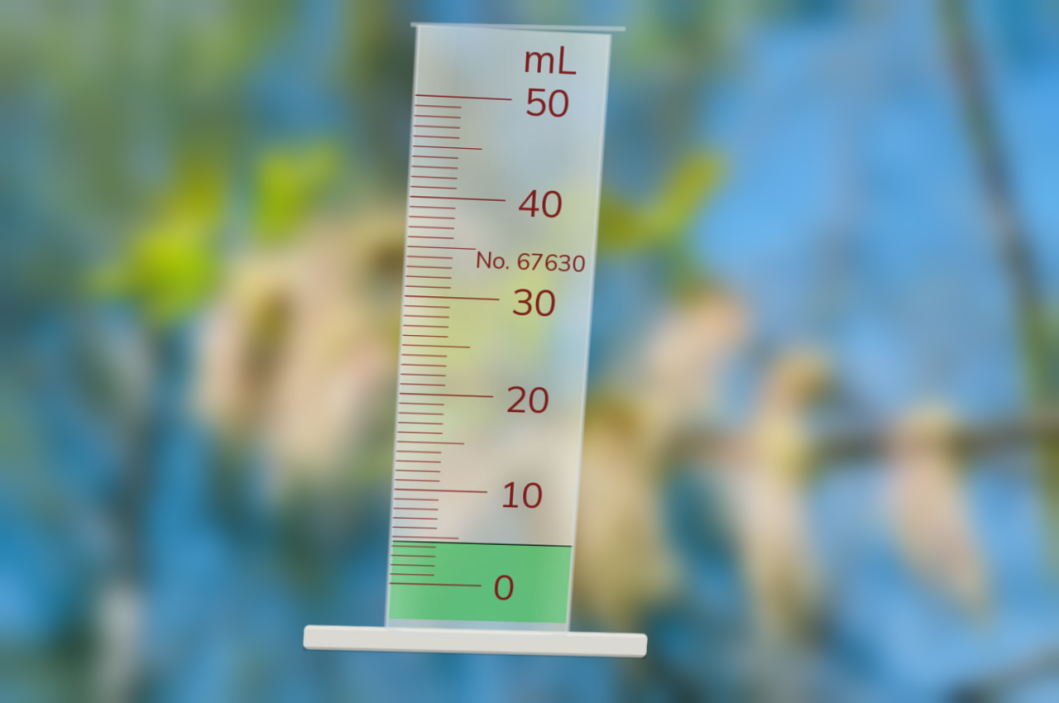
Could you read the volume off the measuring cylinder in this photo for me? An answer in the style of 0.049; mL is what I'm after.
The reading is 4.5; mL
